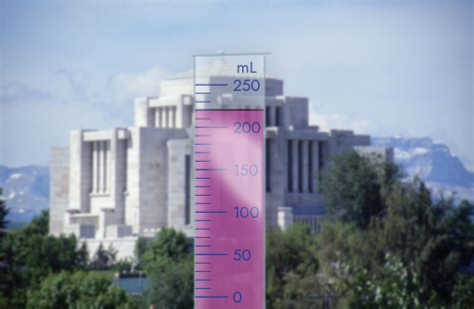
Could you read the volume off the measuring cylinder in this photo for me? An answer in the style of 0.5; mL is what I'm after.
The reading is 220; mL
